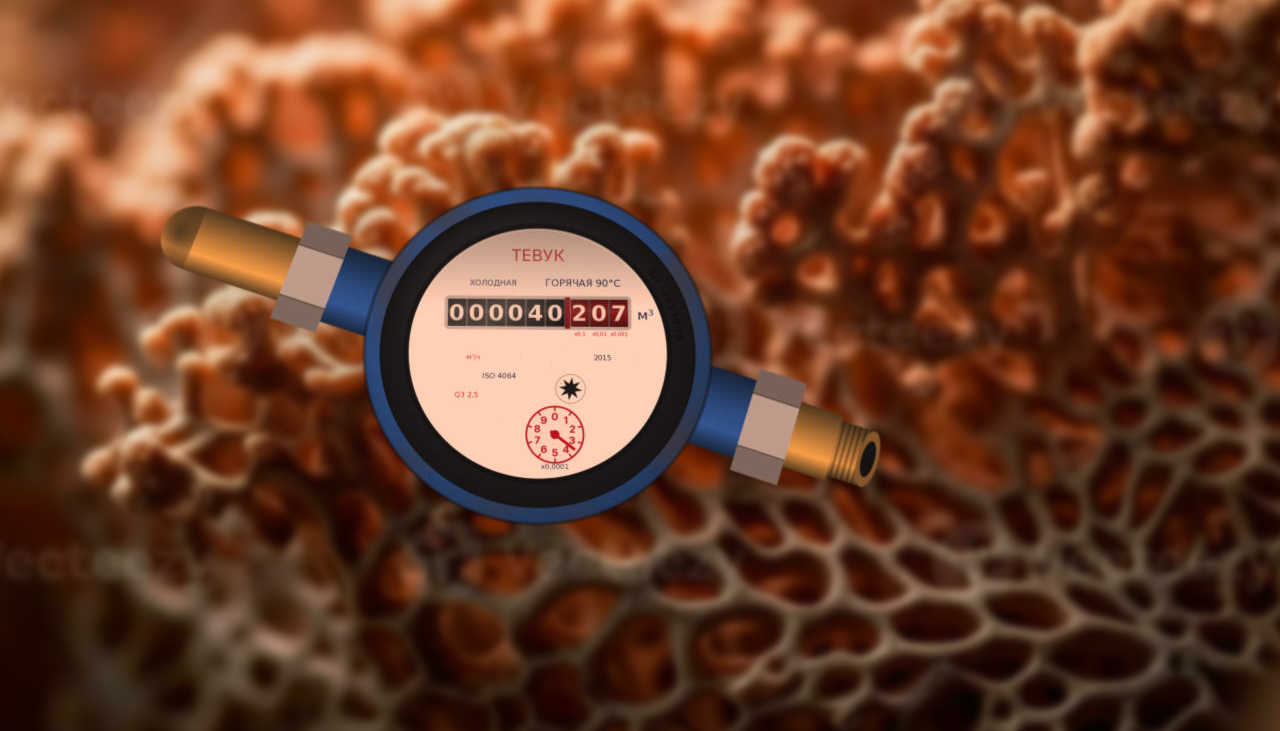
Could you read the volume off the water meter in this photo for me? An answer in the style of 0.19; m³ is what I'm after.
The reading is 40.2073; m³
